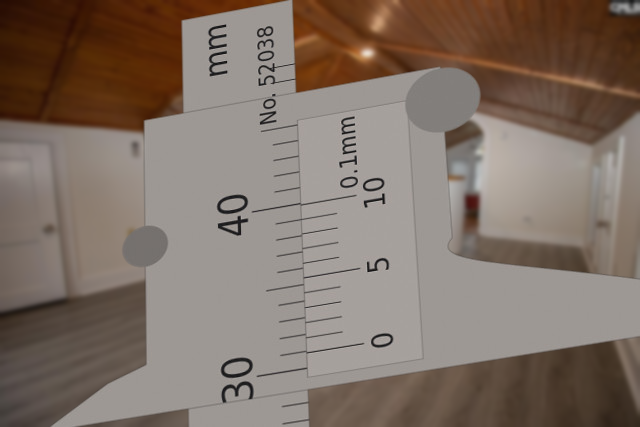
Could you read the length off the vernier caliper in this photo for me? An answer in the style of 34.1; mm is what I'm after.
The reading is 30.9; mm
